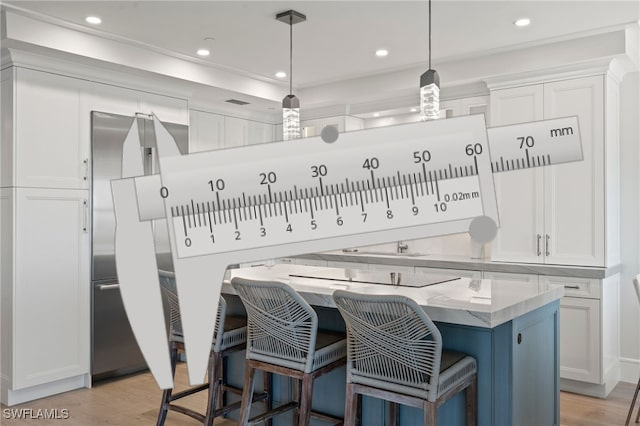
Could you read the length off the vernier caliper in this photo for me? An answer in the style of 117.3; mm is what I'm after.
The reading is 3.0; mm
